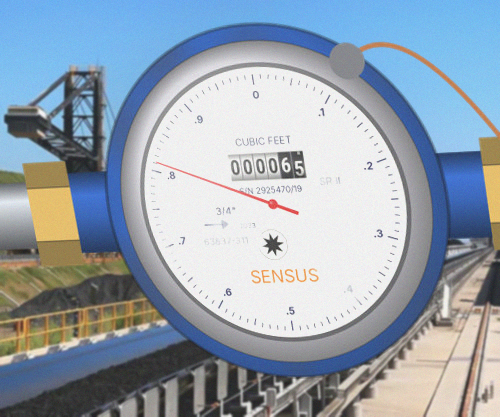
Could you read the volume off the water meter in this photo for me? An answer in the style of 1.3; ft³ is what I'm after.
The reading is 64.81; ft³
